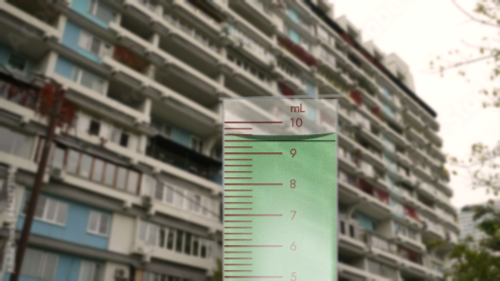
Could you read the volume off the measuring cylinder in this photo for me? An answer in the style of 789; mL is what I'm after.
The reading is 9.4; mL
